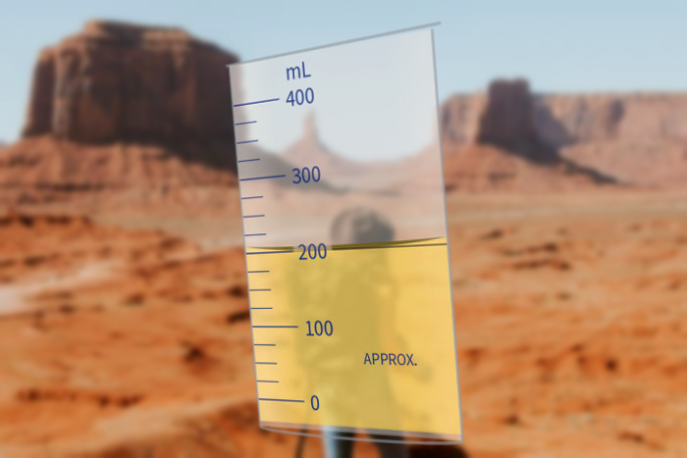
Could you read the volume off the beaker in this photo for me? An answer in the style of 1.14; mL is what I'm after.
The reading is 200; mL
